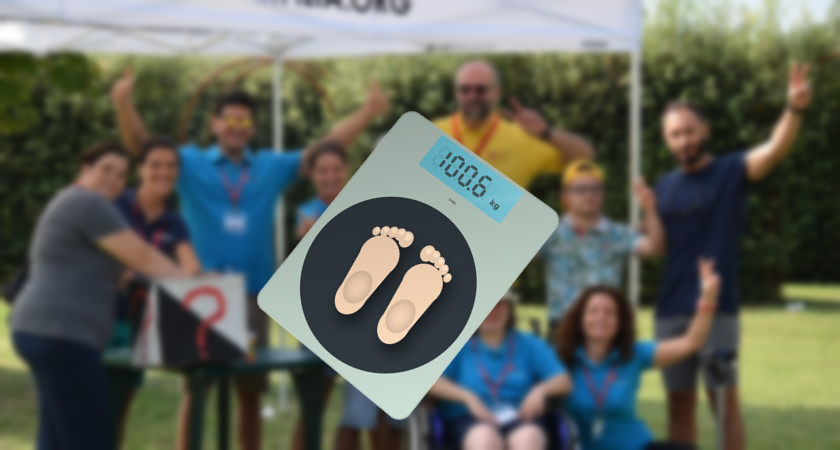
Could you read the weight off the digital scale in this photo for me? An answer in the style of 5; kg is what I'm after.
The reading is 100.6; kg
